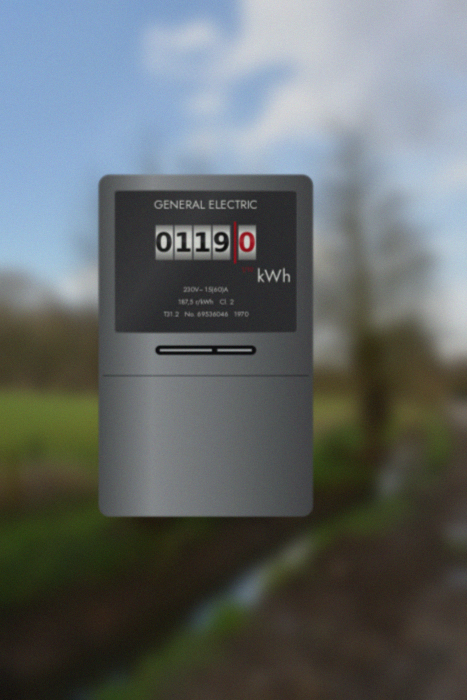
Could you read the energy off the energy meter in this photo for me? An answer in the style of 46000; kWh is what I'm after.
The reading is 119.0; kWh
